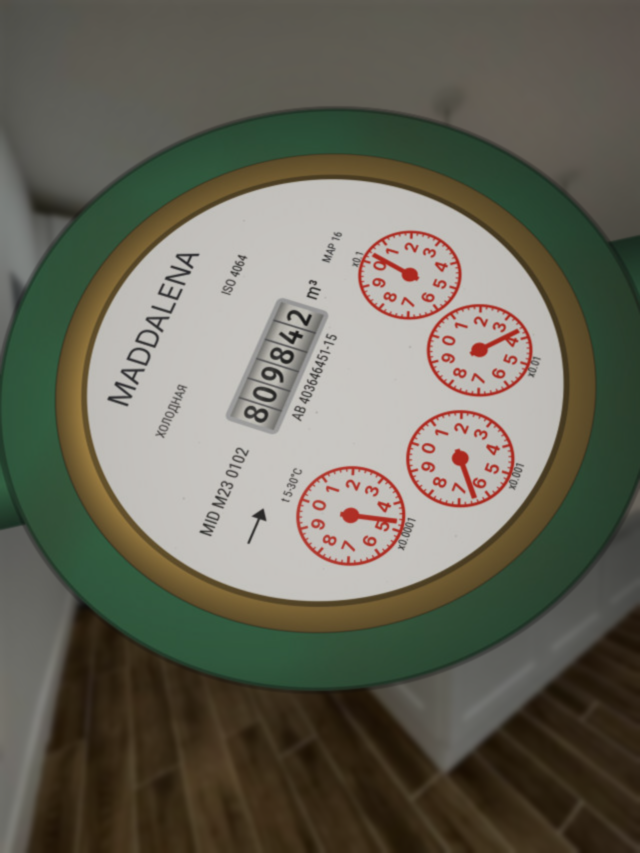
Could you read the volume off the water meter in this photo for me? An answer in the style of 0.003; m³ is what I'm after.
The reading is 809842.0364; m³
